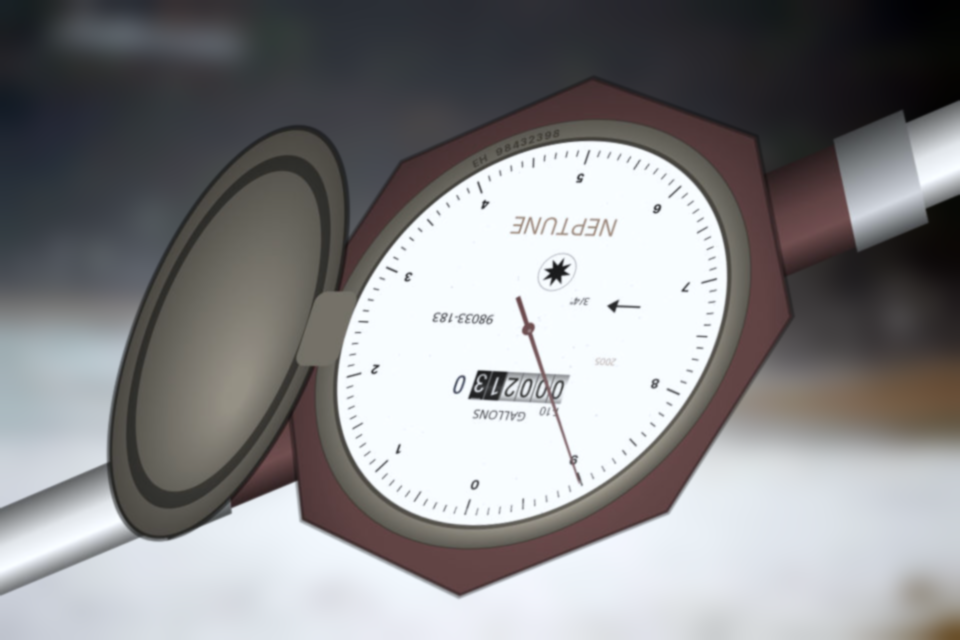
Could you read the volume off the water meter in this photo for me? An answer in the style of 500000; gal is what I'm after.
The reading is 2129.0; gal
